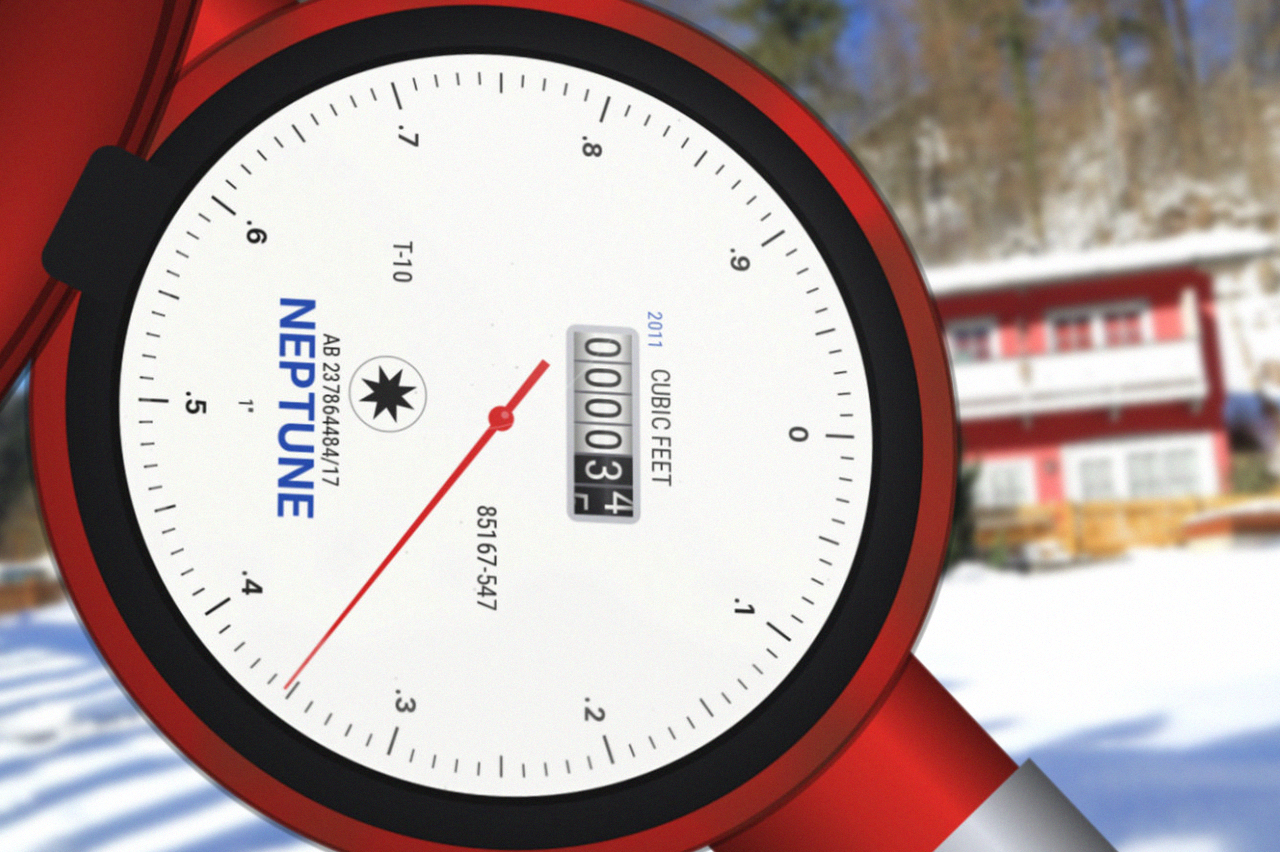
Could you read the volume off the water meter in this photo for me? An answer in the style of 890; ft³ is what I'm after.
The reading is 34.35; ft³
